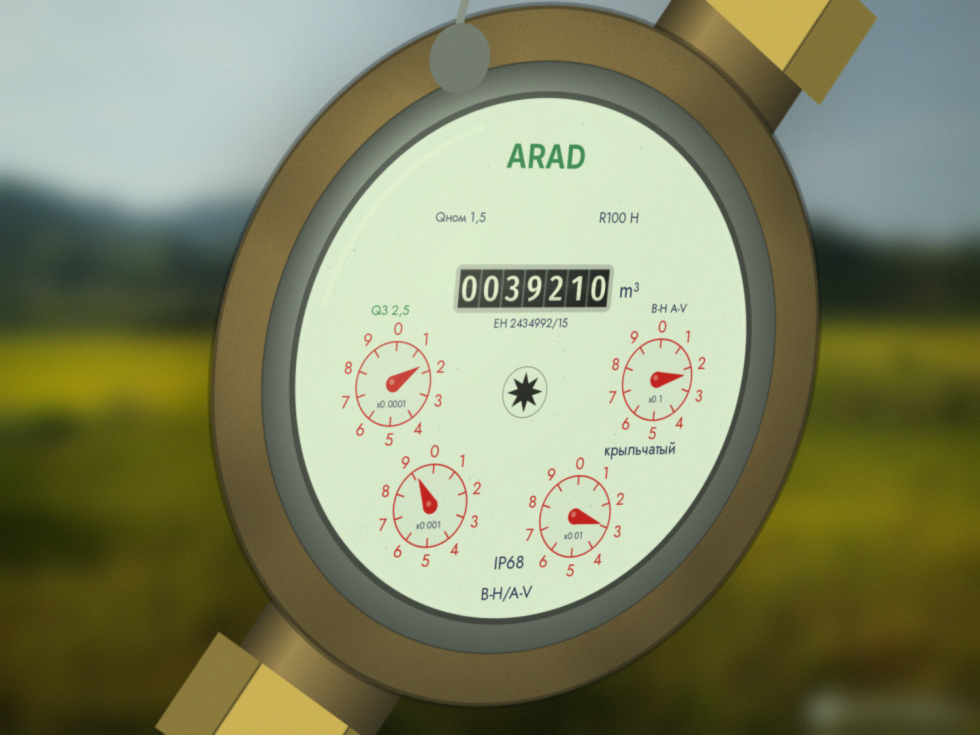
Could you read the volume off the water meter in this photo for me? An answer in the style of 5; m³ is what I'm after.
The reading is 39210.2291; m³
